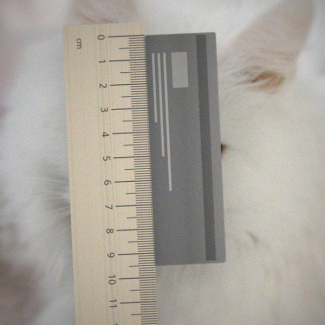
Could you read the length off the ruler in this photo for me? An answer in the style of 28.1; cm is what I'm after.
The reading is 9.5; cm
